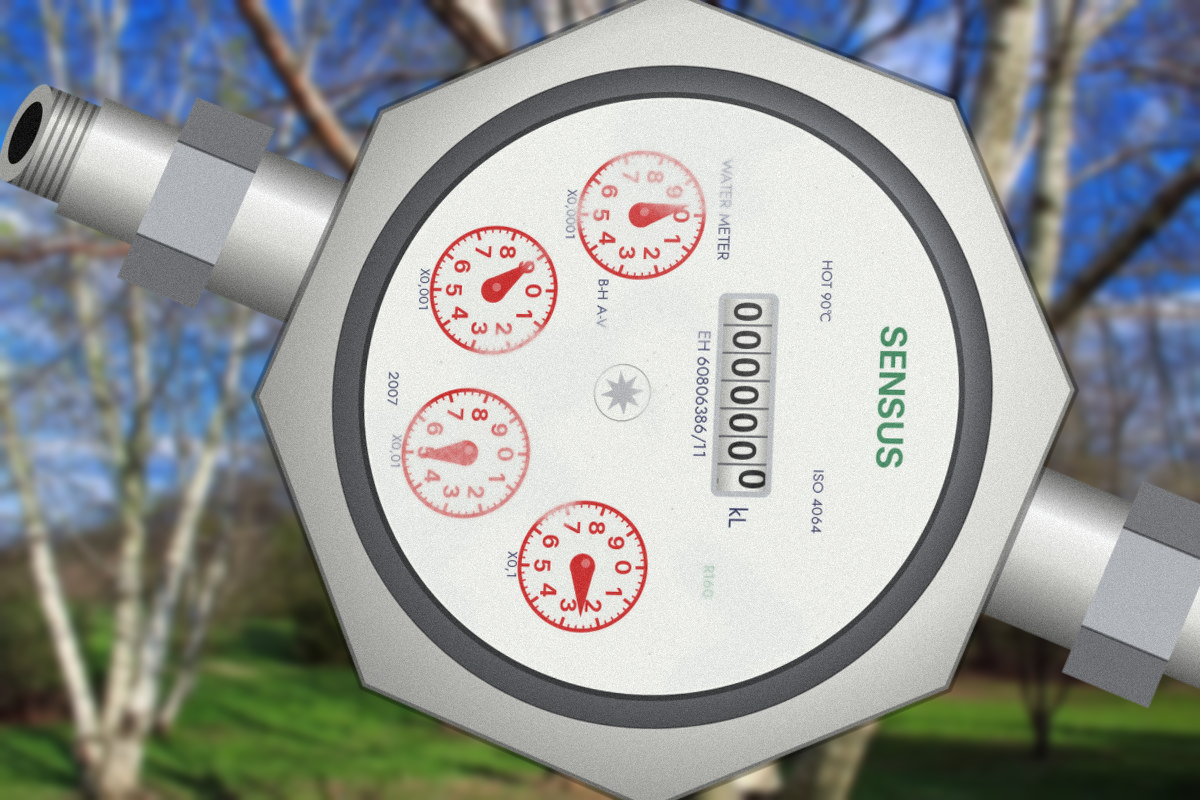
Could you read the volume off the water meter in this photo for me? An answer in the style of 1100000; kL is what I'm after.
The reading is 0.2489; kL
